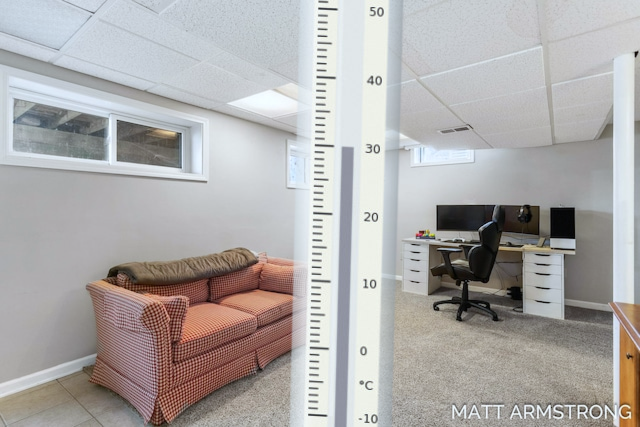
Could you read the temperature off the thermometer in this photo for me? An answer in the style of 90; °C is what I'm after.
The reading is 30; °C
